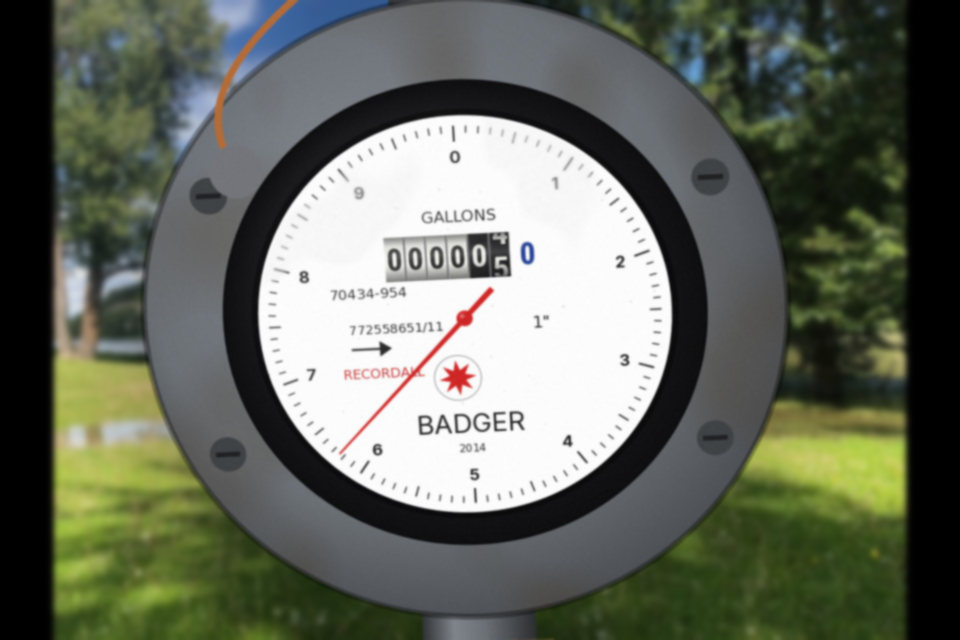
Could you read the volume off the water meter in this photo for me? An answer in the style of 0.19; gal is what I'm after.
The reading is 46.2; gal
